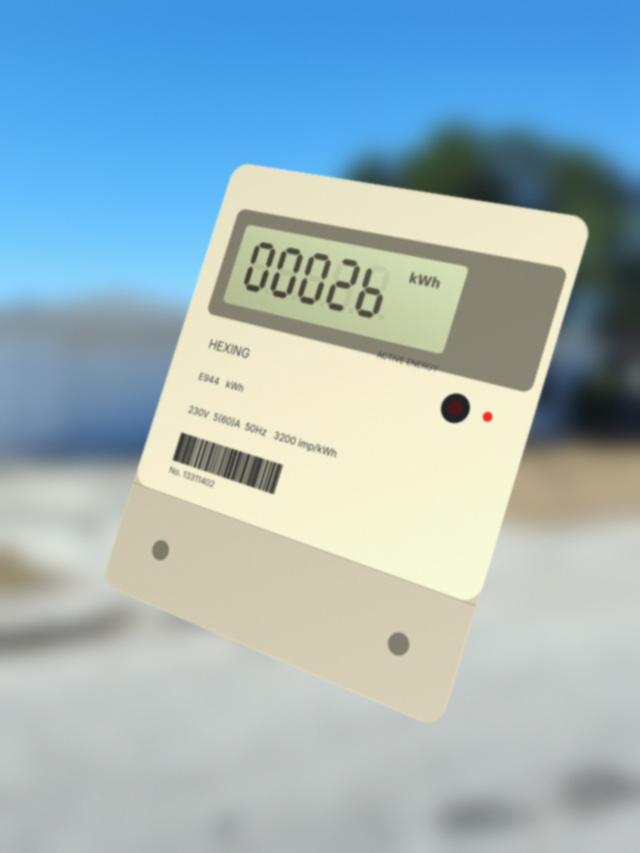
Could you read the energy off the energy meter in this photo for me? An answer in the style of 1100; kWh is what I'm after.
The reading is 26; kWh
